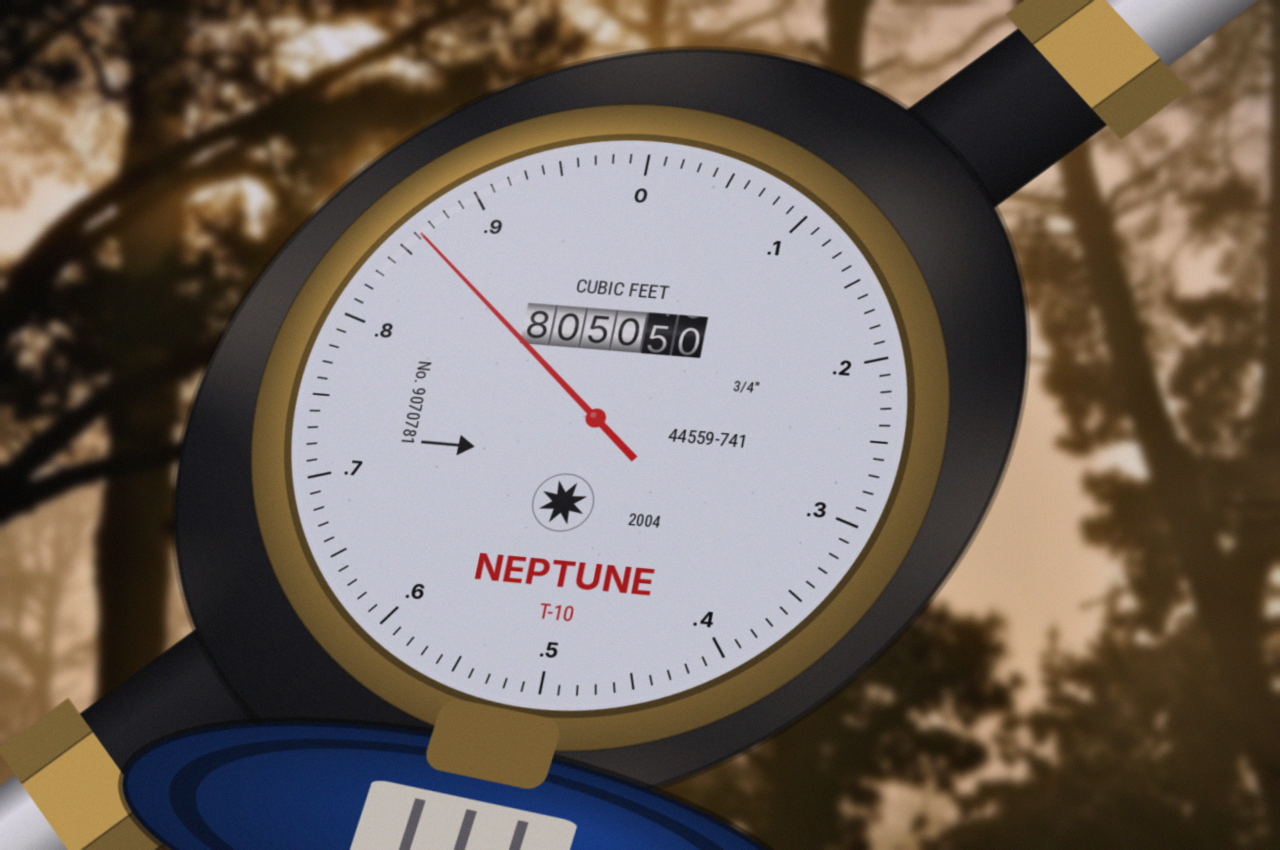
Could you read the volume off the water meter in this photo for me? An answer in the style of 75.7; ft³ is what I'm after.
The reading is 805049.86; ft³
